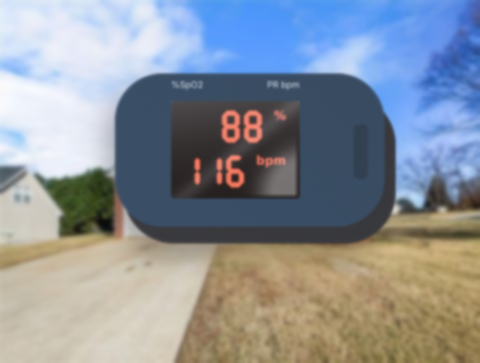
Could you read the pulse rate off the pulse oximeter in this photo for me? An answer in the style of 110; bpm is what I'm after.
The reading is 116; bpm
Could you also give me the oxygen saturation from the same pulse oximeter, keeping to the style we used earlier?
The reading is 88; %
